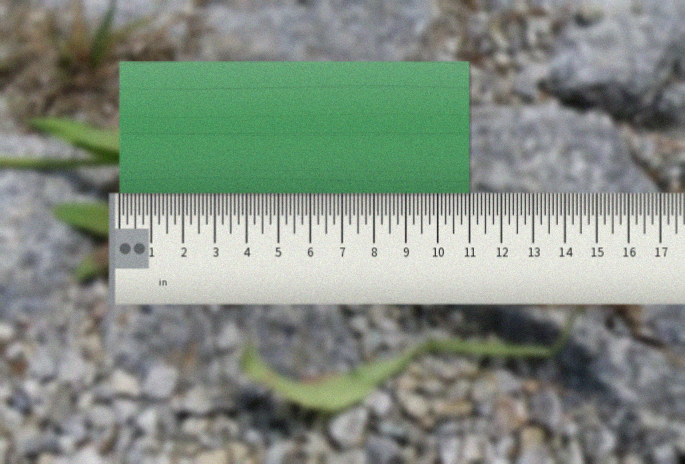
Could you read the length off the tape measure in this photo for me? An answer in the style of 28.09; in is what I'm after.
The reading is 11; in
